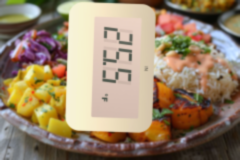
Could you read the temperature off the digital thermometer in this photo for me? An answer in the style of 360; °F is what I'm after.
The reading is 25.5; °F
